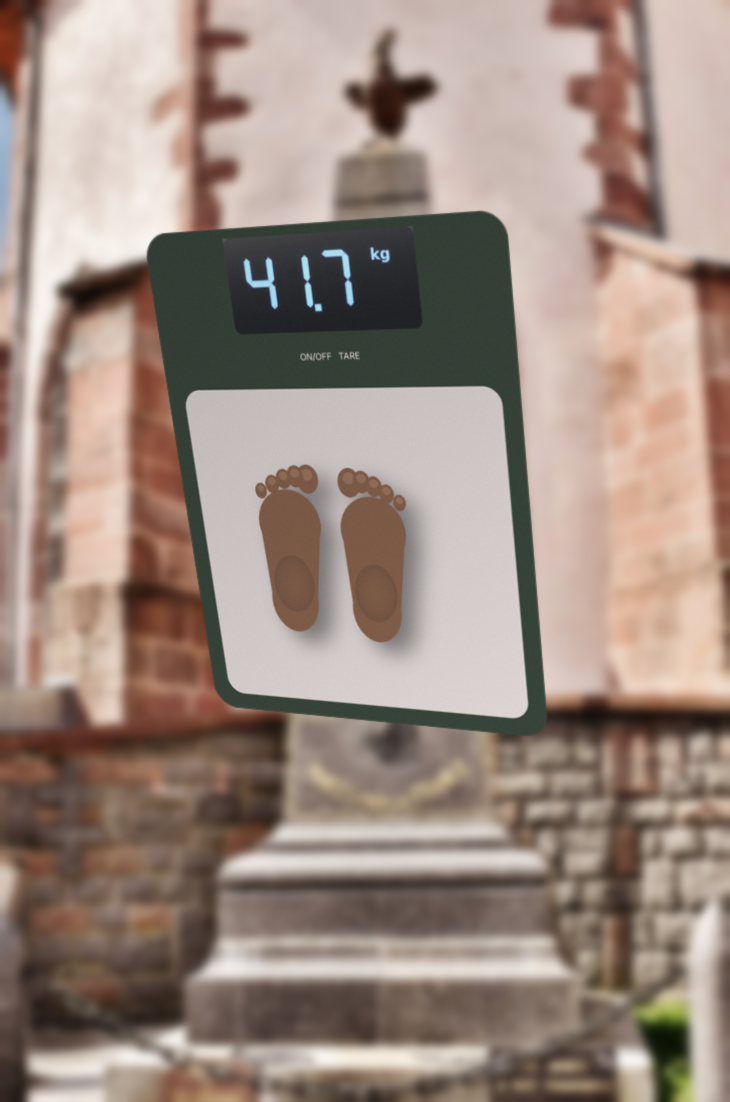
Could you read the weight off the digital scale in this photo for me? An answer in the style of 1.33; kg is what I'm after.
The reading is 41.7; kg
